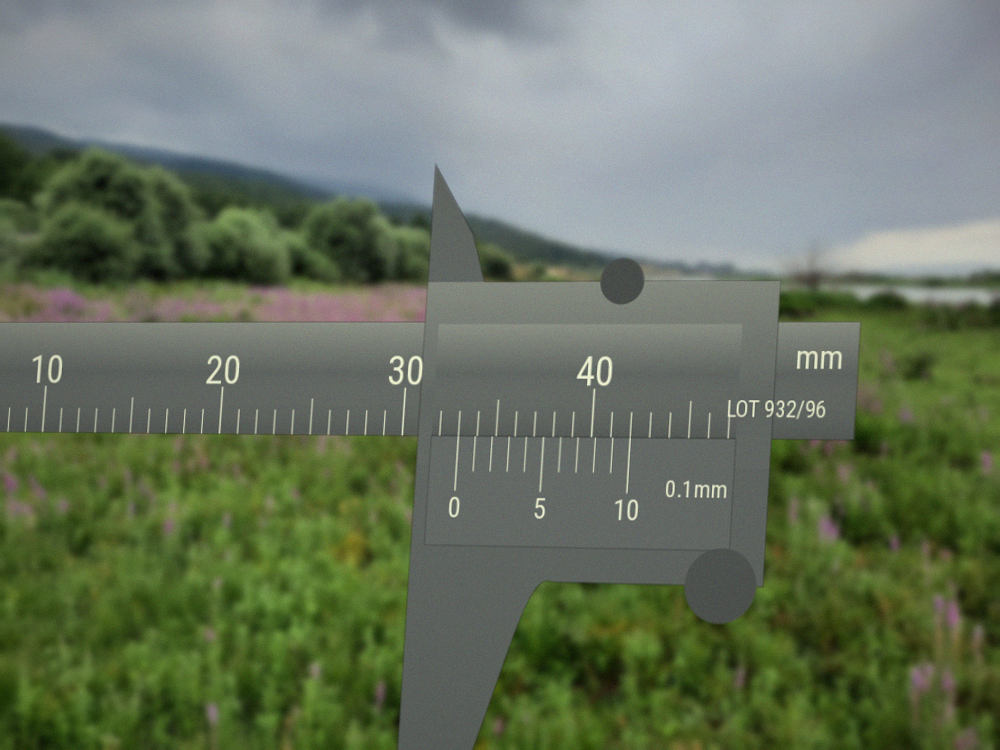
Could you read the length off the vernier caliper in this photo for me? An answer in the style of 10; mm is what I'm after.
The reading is 33.0; mm
